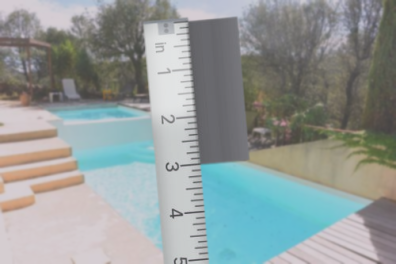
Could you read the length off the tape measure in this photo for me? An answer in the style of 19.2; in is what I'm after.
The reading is 3; in
